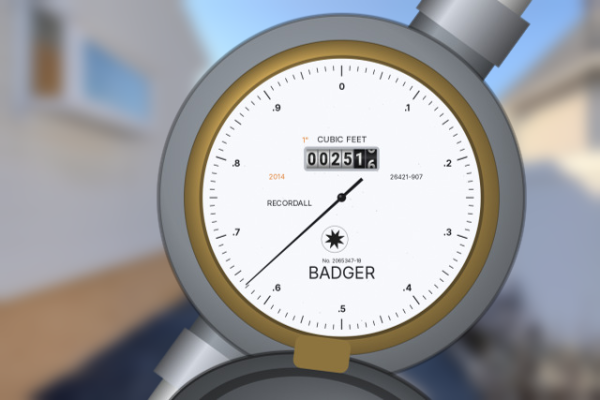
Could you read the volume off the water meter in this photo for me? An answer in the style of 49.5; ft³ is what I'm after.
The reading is 2515.63; ft³
